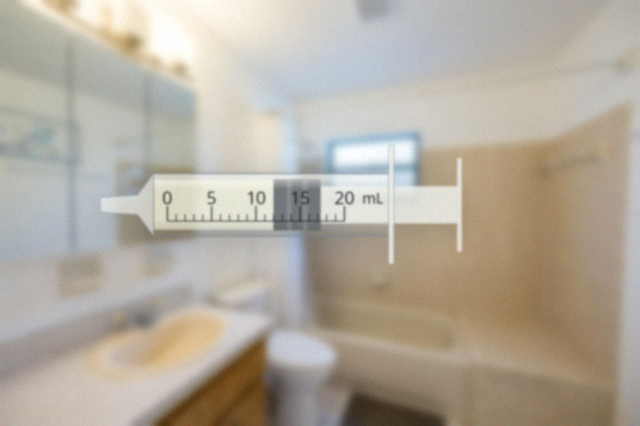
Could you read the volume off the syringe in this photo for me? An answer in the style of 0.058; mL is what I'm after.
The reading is 12; mL
